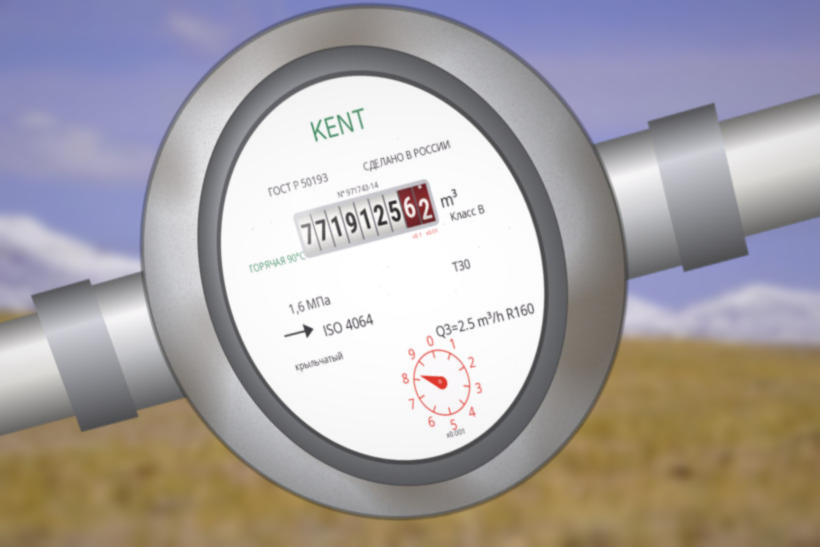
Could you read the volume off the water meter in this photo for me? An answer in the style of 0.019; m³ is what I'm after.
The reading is 7719125.618; m³
